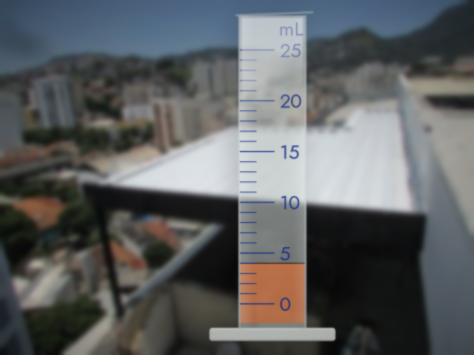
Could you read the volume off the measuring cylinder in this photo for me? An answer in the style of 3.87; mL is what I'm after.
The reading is 4; mL
